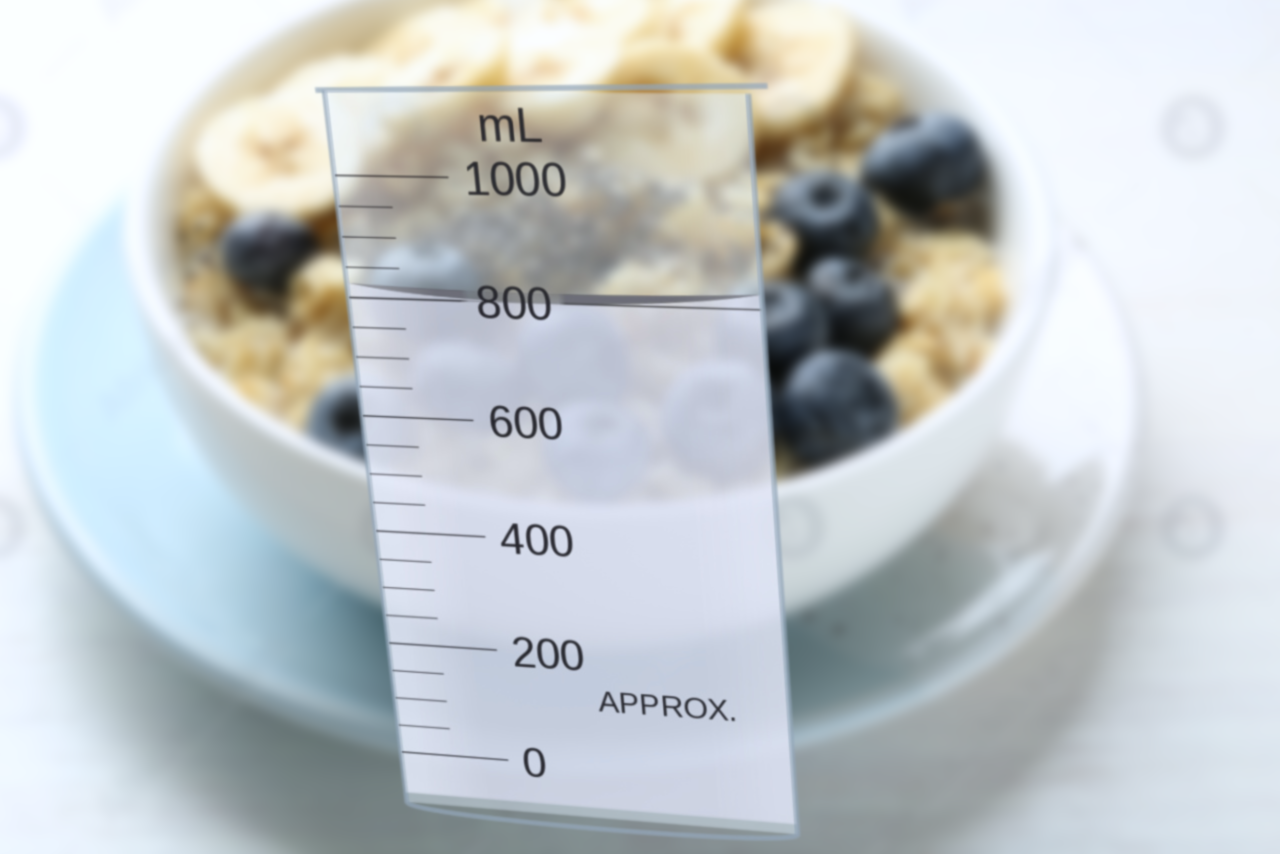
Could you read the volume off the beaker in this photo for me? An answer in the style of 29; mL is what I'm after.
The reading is 800; mL
